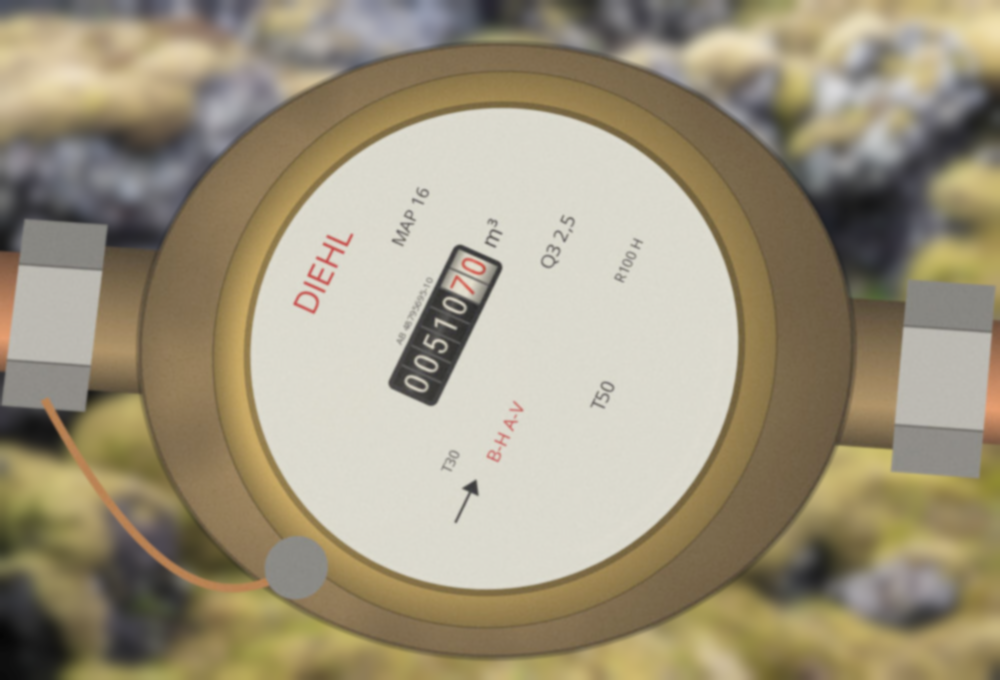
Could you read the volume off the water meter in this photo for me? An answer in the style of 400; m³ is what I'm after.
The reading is 510.70; m³
